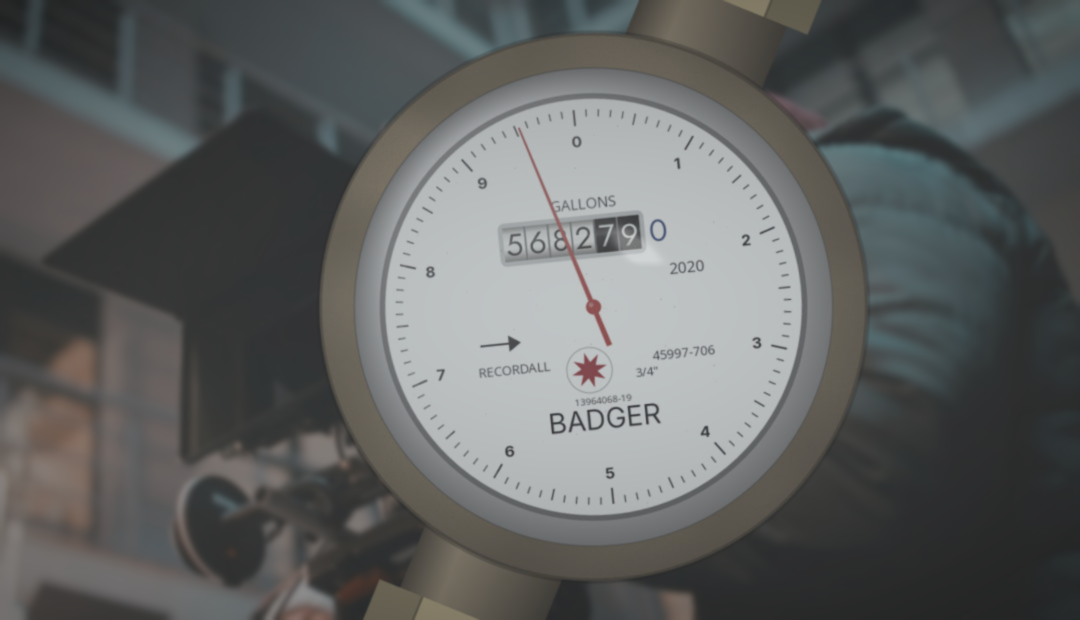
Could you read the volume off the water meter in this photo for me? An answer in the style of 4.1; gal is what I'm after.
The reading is 5682789.5; gal
